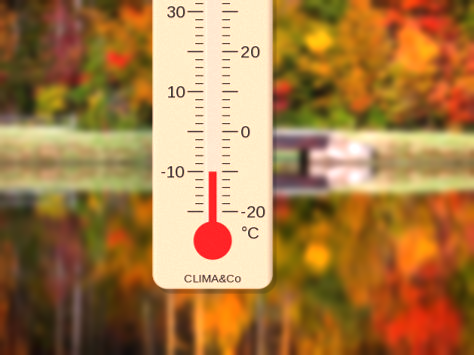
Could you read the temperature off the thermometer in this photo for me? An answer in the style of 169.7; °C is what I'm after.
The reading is -10; °C
